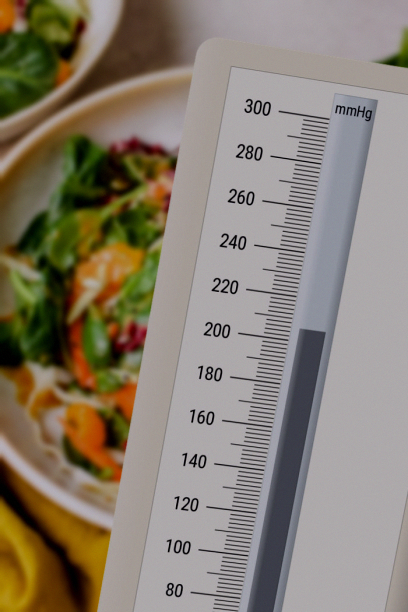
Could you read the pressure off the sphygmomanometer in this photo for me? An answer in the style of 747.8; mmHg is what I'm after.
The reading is 206; mmHg
